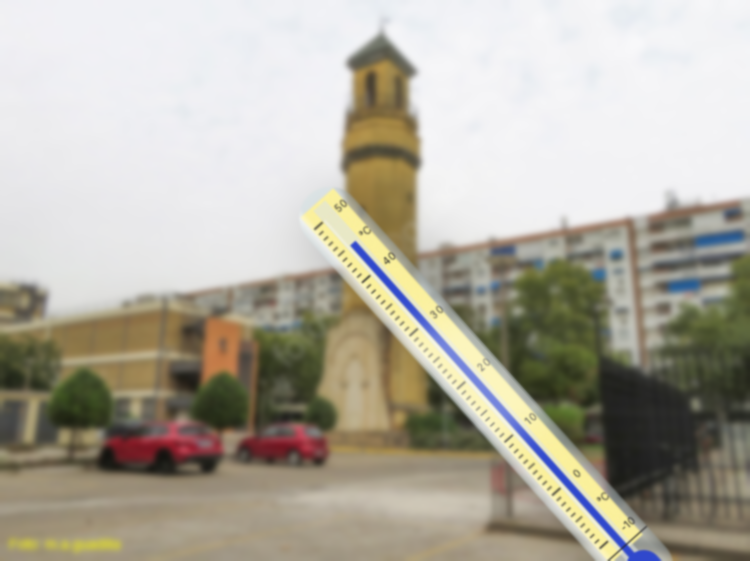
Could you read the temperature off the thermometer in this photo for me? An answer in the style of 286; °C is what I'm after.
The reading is 45; °C
